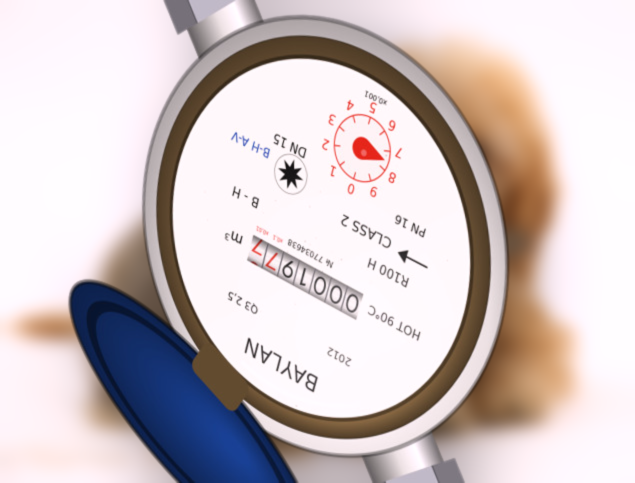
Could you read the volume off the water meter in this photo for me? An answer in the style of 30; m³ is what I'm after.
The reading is 19.767; m³
